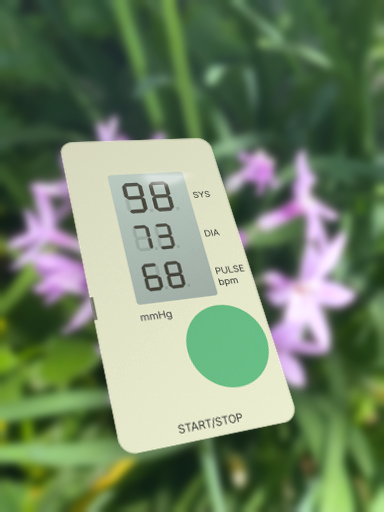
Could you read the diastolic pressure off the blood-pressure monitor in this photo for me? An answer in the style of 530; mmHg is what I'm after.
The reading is 73; mmHg
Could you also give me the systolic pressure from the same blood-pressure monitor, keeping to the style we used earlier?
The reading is 98; mmHg
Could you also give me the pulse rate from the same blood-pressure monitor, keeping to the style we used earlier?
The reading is 68; bpm
